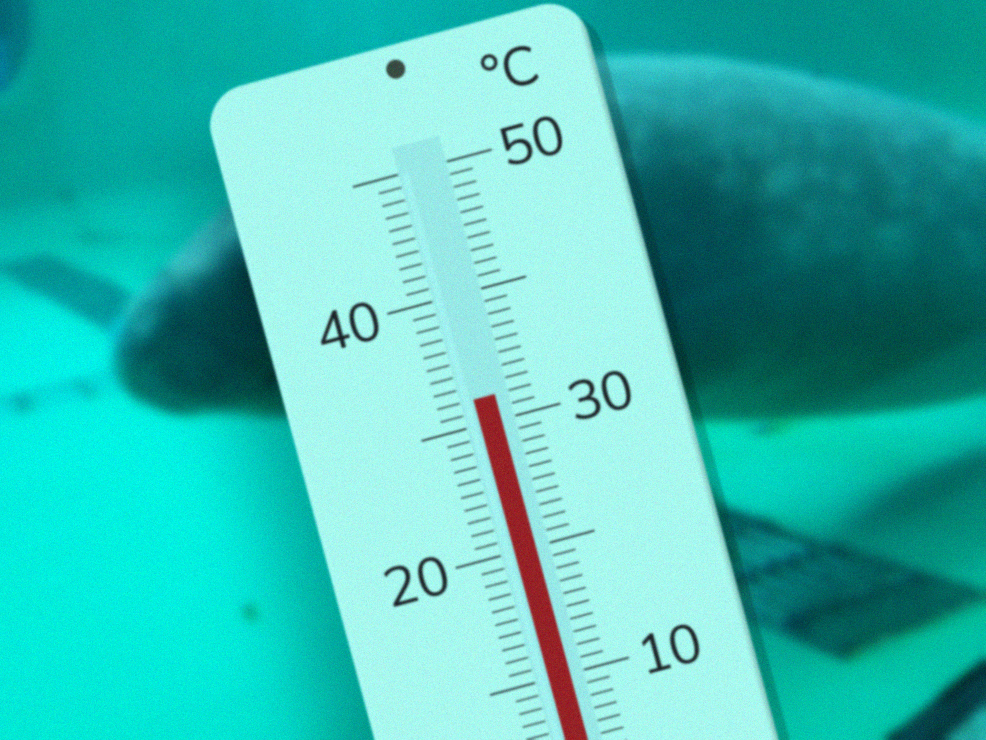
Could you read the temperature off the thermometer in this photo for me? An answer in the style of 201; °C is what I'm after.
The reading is 32; °C
